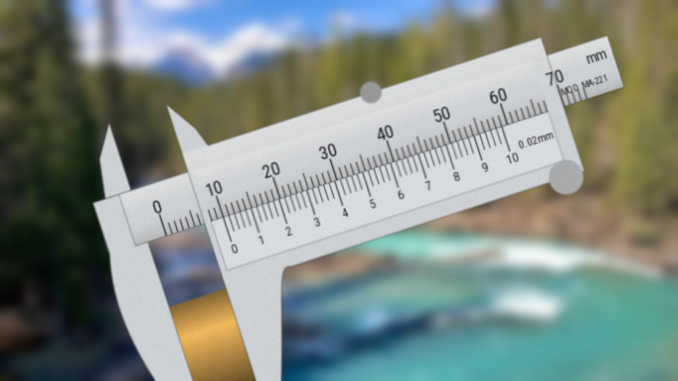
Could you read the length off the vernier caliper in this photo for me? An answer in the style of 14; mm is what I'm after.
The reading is 10.0; mm
